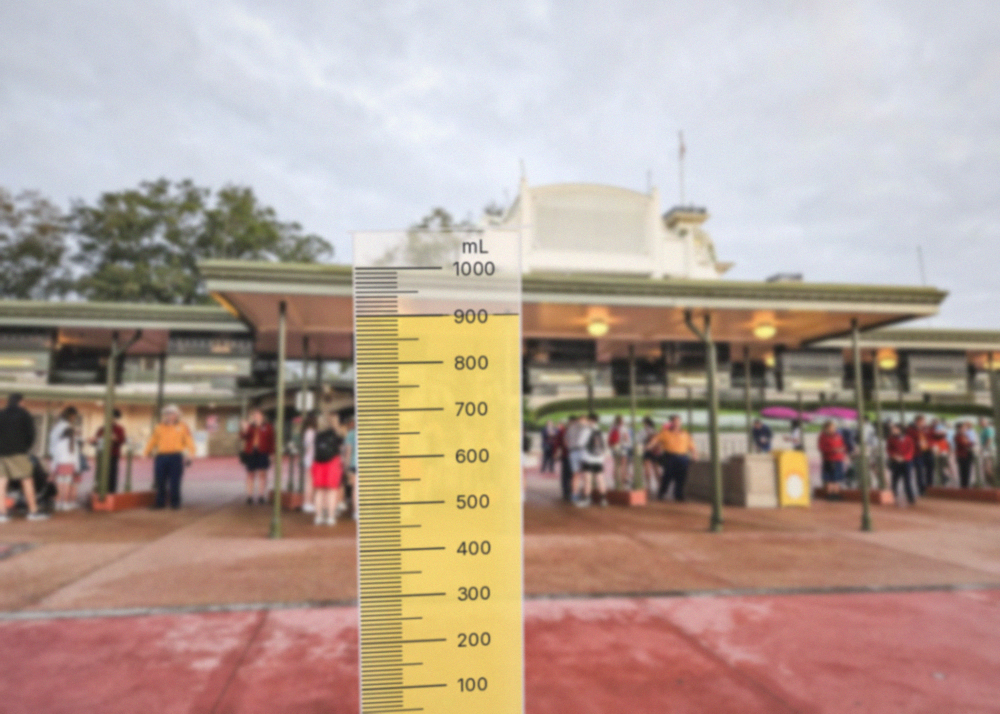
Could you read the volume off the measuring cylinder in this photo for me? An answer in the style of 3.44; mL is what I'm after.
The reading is 900; mL
